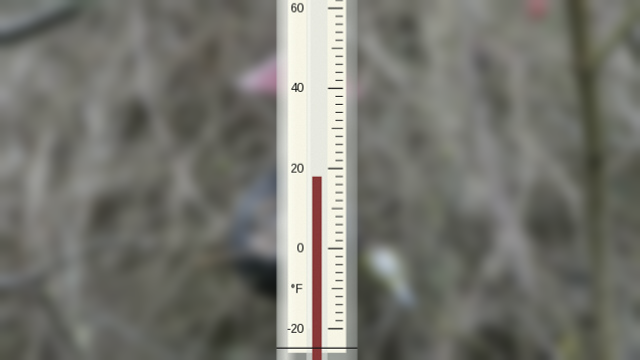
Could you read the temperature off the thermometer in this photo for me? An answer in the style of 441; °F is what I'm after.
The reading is 18; °F
